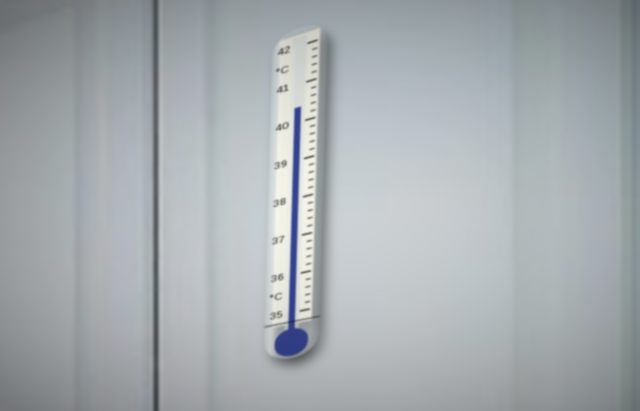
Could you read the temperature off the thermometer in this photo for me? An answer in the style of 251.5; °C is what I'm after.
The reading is 40.4; °C
